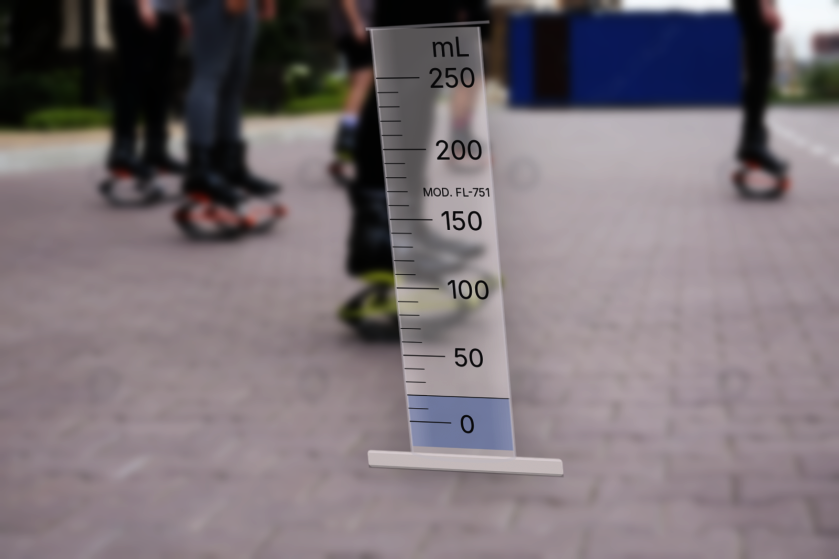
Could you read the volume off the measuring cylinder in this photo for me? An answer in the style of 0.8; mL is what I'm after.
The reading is 20; mL
